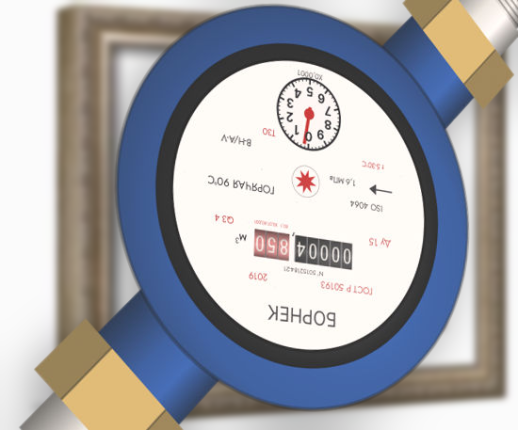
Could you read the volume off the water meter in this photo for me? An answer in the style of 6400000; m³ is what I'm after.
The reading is 4.8500; m³
